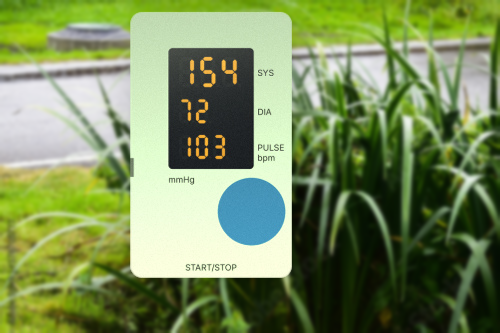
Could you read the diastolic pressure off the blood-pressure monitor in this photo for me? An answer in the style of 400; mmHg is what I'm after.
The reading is 72; mmHg
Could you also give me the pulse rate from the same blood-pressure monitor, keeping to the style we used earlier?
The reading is 103; bpm
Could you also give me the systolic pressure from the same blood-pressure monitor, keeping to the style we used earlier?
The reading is 154; mmHg
